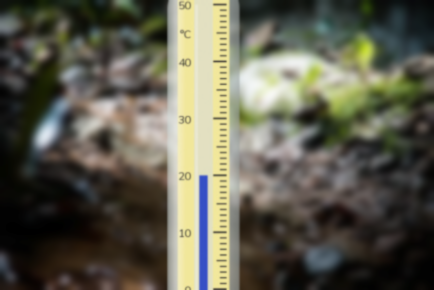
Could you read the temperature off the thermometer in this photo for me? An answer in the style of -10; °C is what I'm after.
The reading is 20; °C
